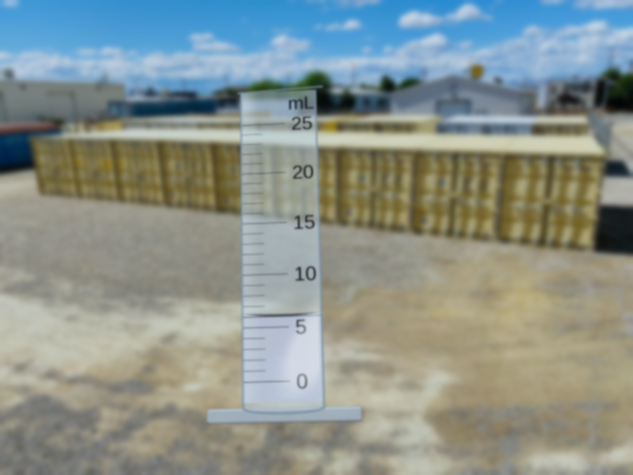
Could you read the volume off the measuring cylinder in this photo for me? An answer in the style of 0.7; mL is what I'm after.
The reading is 6; mL
